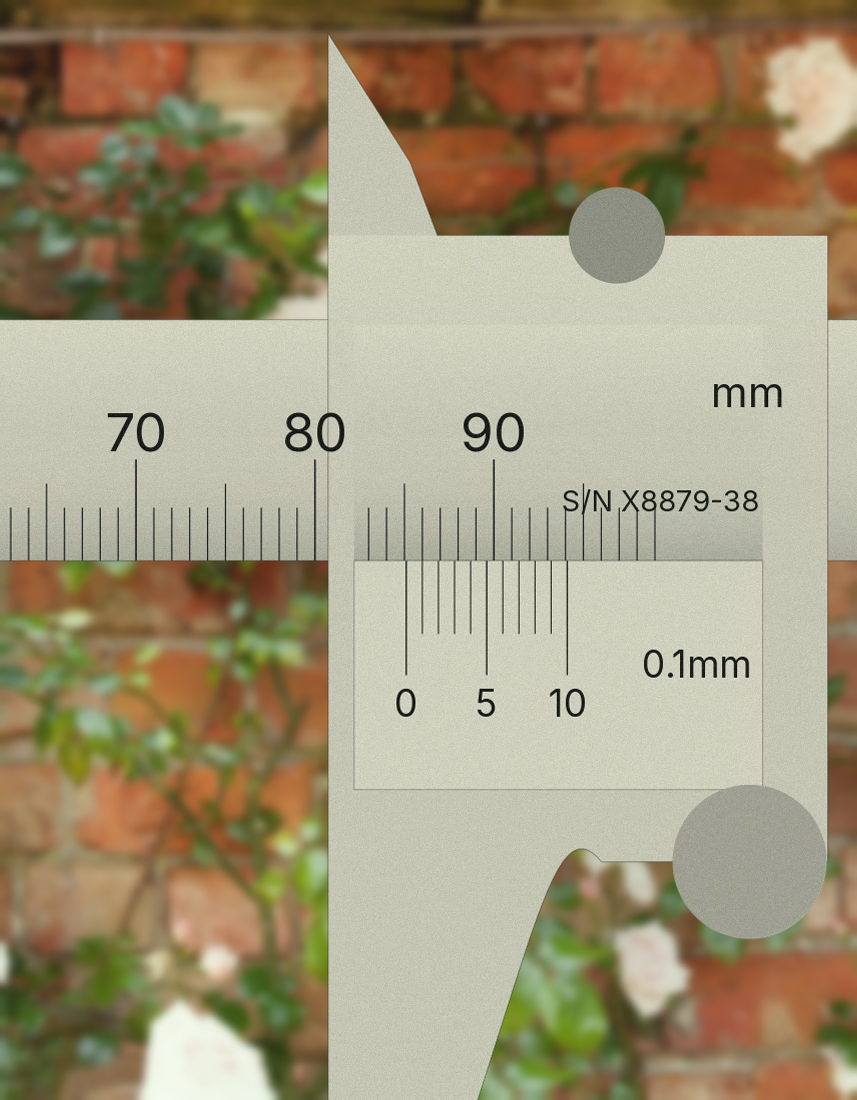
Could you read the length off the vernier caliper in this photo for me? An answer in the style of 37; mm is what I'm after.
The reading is 85.1; mm
